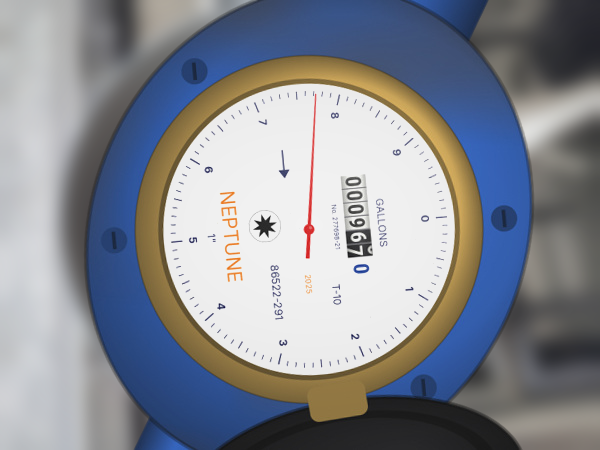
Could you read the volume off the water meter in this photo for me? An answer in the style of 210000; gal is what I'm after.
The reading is 9667.7; gal
